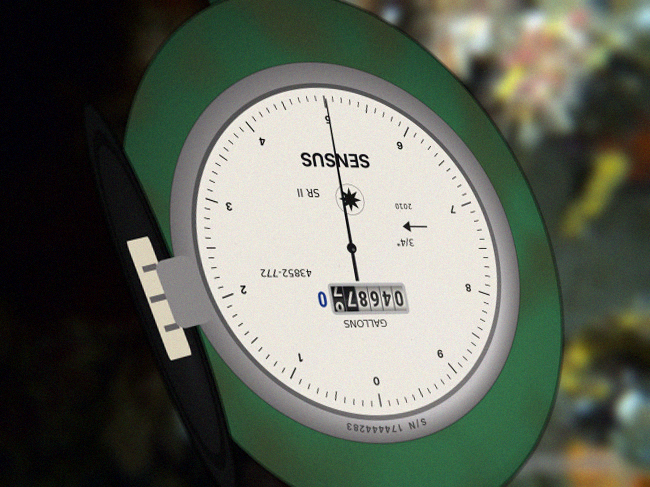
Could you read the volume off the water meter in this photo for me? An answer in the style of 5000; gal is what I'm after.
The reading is 468765.0; gal
